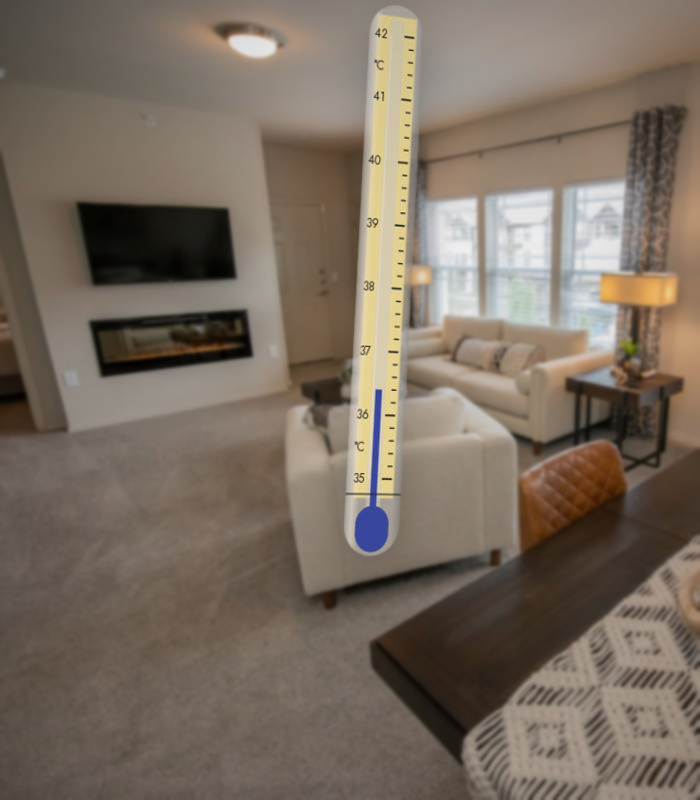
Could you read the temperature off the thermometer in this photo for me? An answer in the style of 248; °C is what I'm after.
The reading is 36.4; °C
